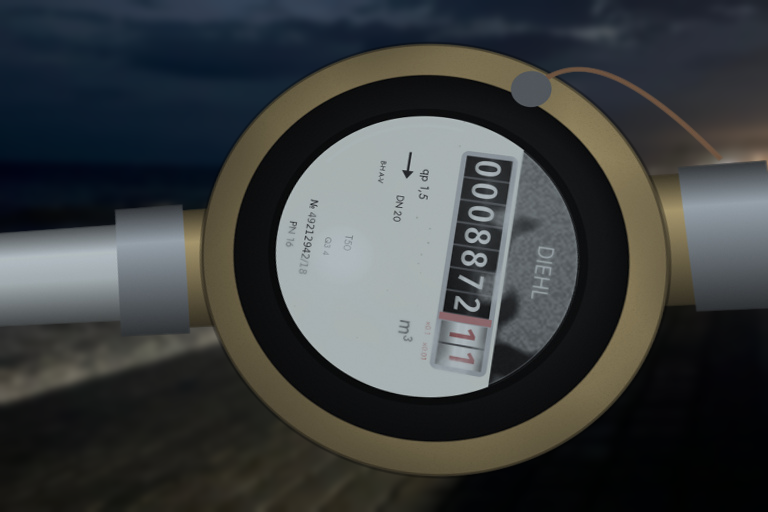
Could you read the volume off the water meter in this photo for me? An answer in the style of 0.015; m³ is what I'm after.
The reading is 8872.11; m³
